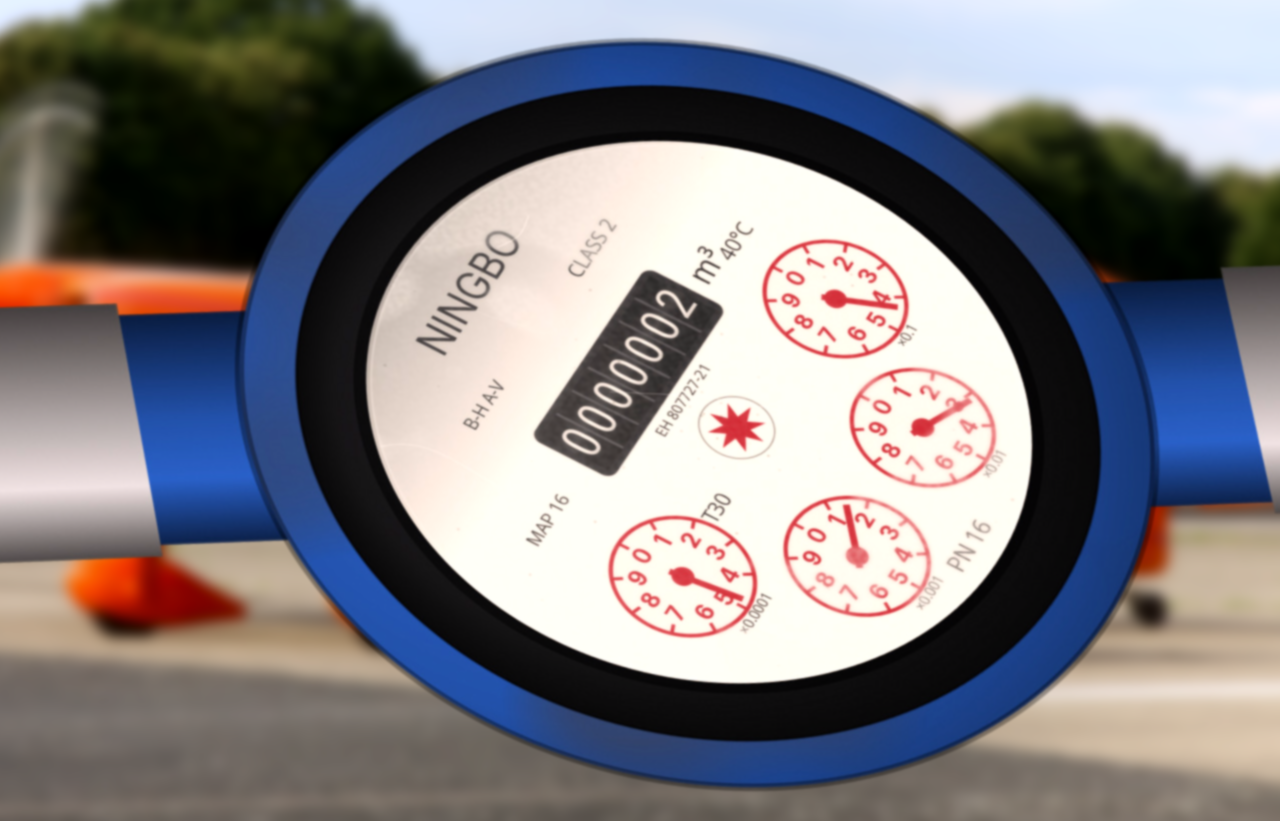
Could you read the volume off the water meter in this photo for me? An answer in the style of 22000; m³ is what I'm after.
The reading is 2.4314; m³
